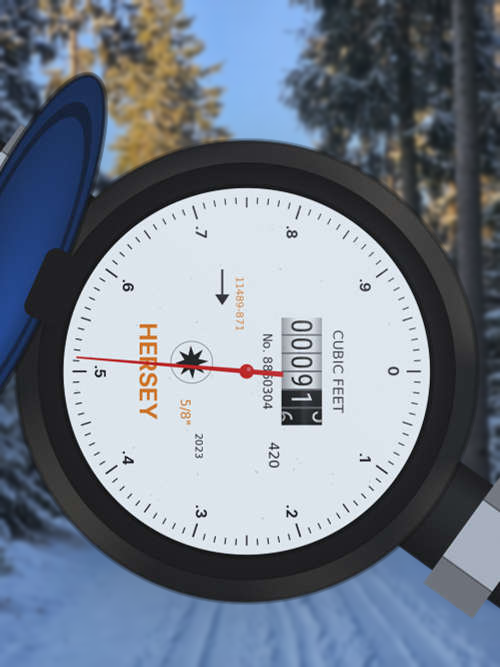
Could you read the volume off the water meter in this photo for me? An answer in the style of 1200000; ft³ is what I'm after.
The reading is 915.51; ft³
